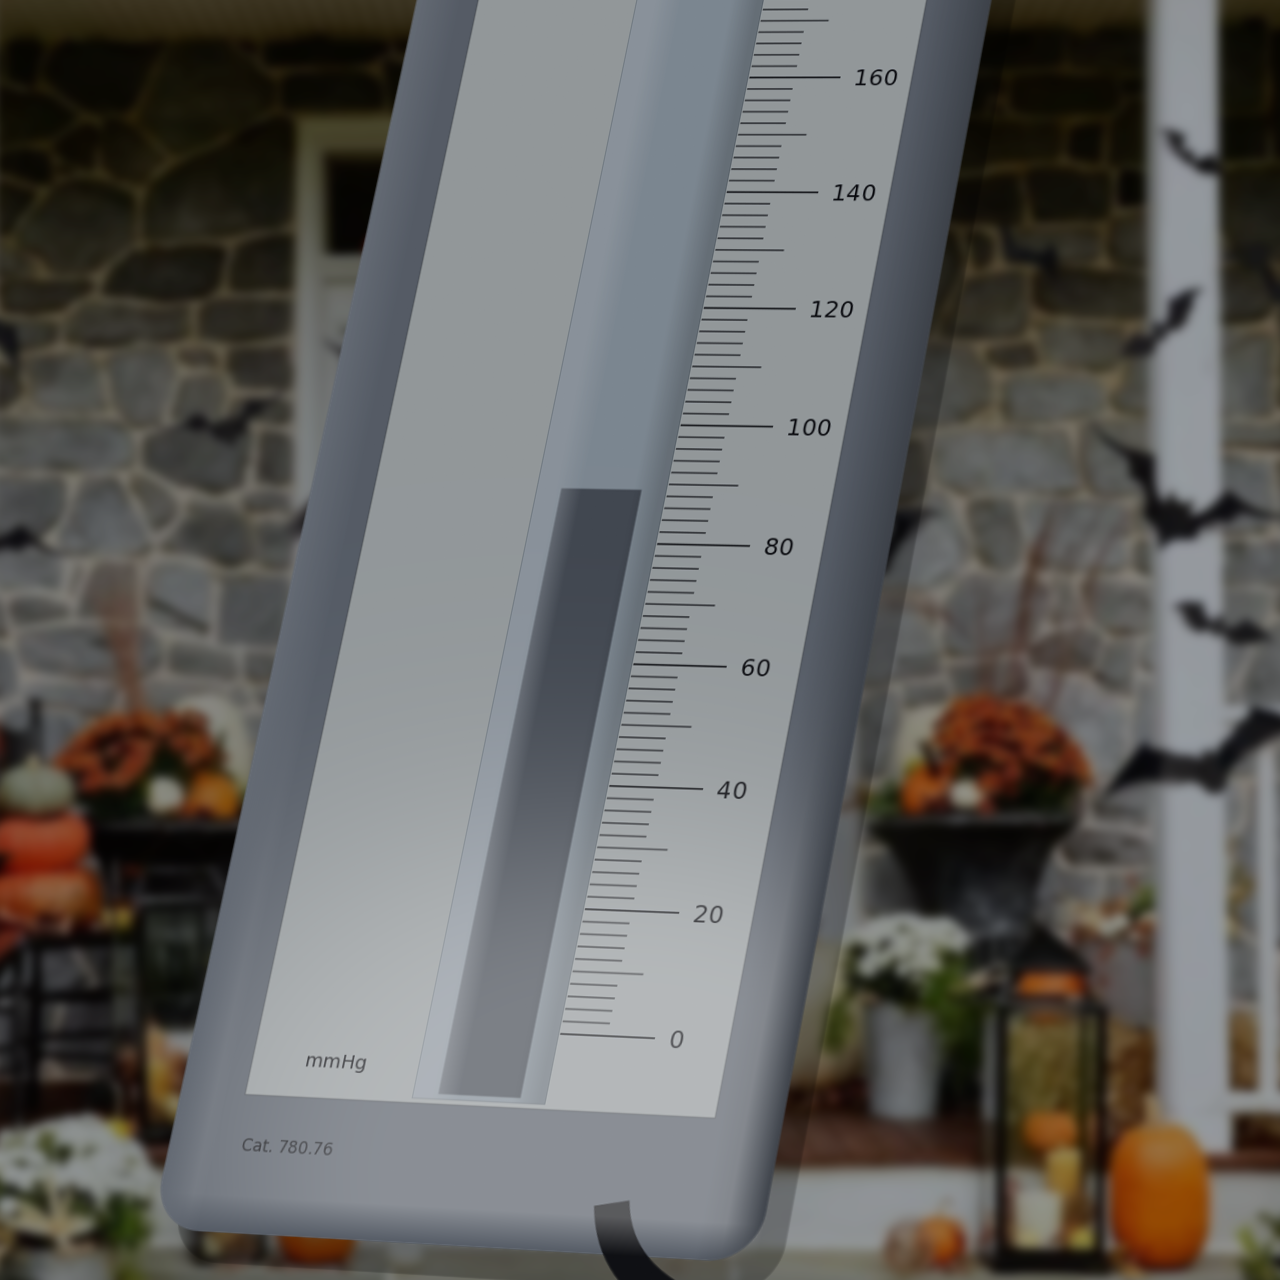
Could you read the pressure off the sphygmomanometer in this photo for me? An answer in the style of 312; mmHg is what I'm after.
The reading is 89; mmHg
